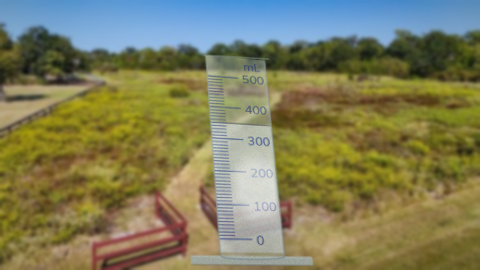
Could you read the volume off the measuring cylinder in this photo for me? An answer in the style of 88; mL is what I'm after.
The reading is 350; mL
